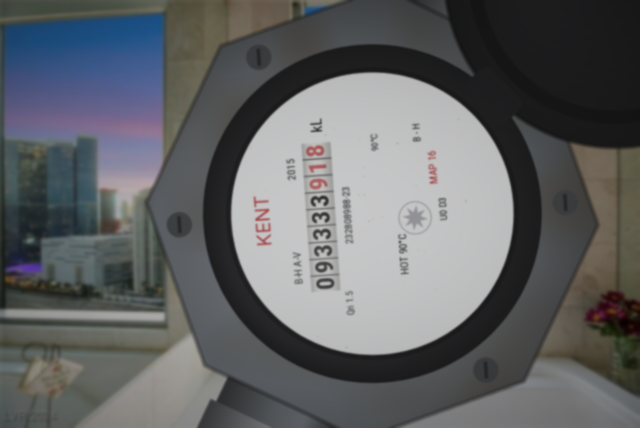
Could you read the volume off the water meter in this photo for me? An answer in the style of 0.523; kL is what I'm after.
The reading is 93333.918; kL
